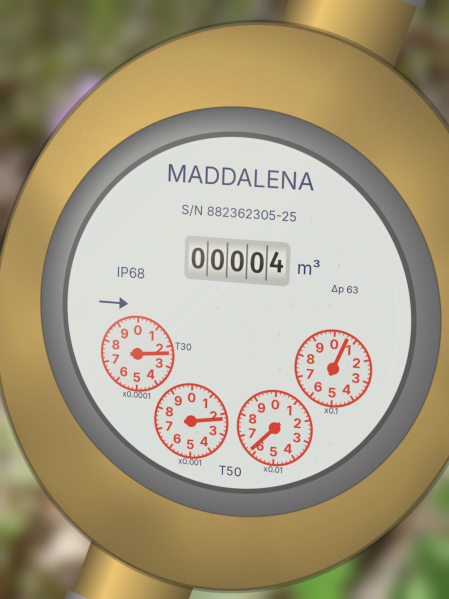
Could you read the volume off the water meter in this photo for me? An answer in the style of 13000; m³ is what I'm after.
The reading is 4.0622; m³
